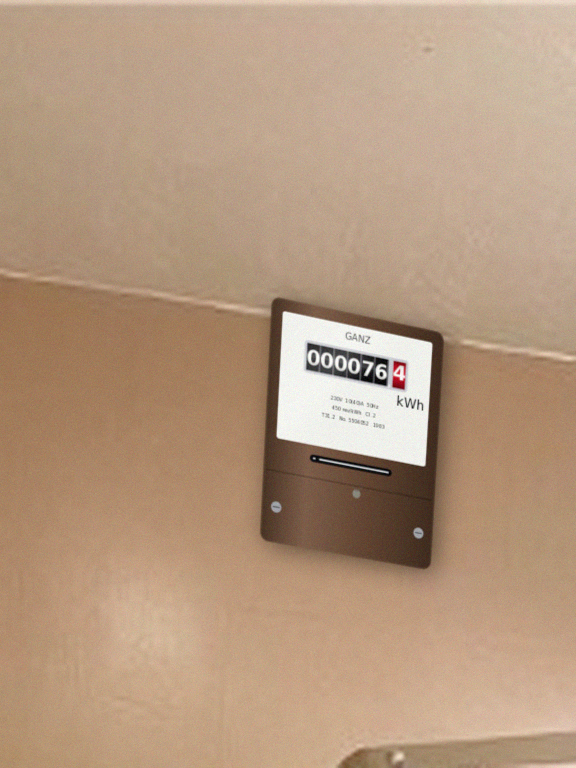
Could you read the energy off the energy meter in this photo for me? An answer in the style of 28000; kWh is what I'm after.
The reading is 76.4; kWh
